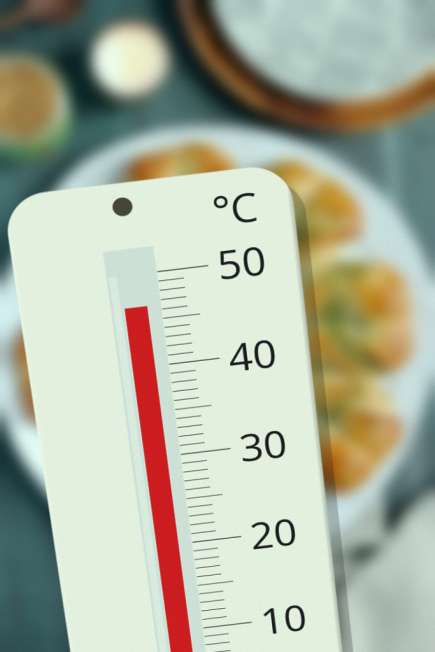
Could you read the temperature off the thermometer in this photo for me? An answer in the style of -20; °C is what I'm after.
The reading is 46.5; °C
